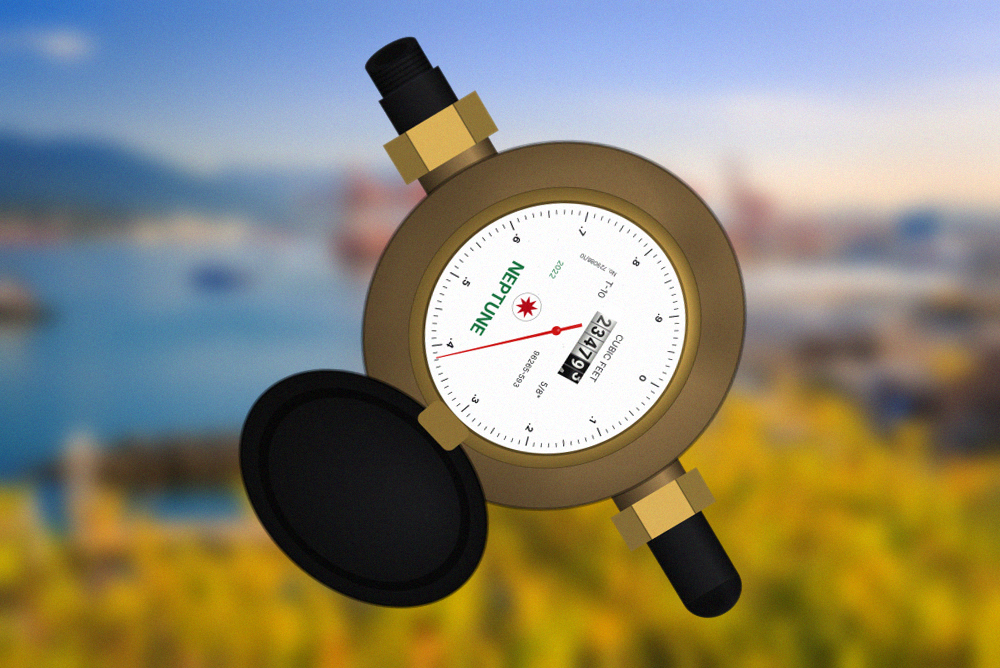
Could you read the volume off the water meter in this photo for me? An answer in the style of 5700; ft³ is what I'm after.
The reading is 234793.38; ft³
